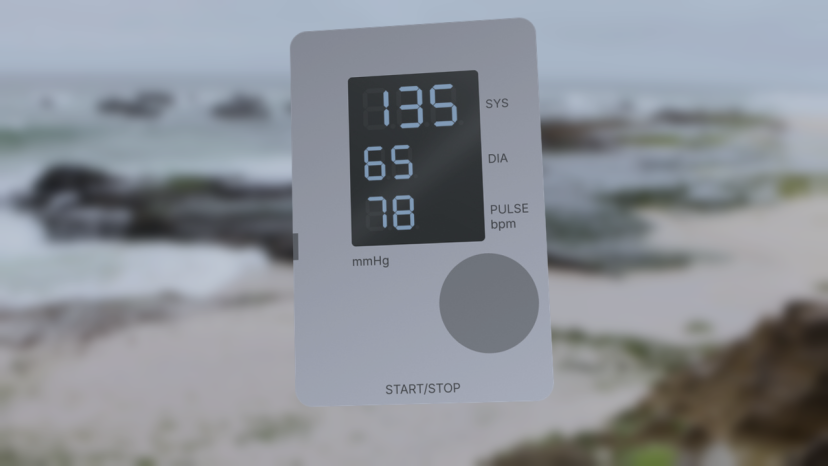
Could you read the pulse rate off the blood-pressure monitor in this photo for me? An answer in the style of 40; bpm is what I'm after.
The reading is 78; bpm
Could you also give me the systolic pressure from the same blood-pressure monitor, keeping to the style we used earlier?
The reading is 135; mmHg
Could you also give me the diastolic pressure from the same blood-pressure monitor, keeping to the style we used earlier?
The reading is 65; mmHg
